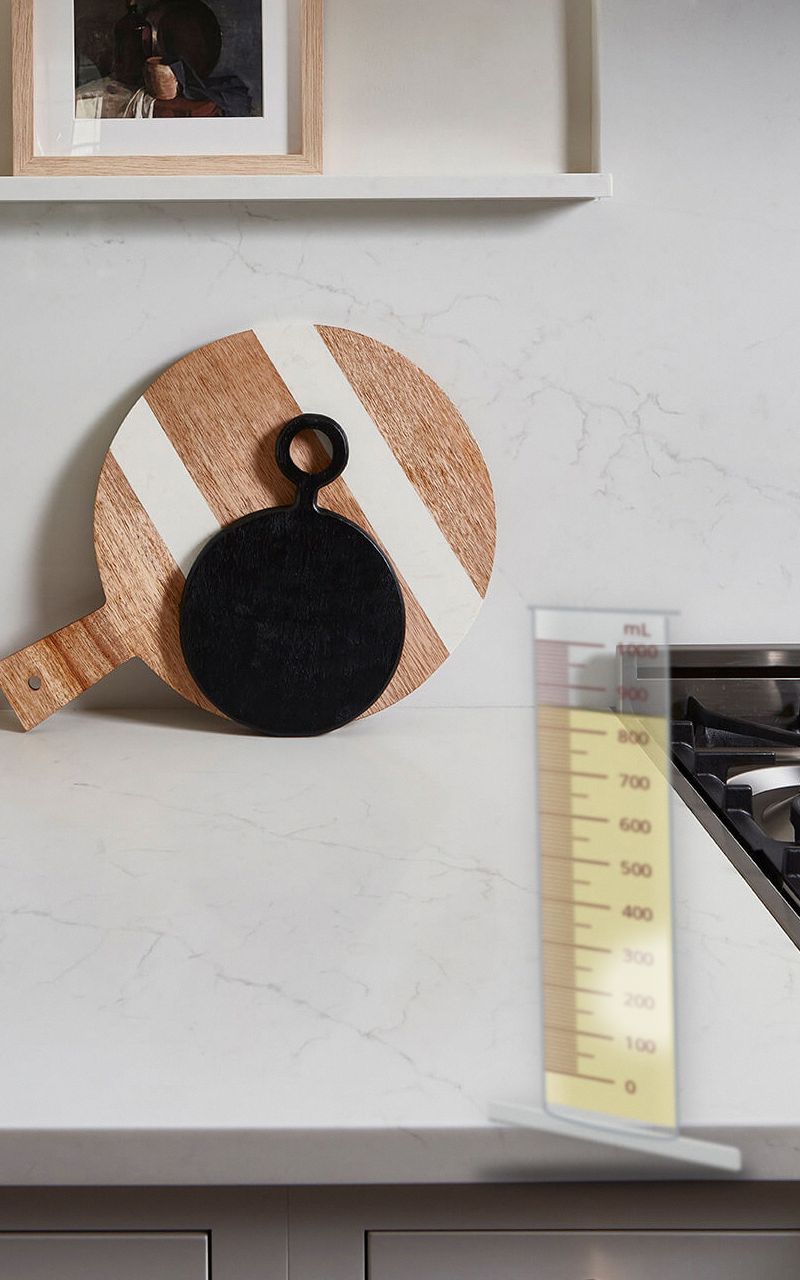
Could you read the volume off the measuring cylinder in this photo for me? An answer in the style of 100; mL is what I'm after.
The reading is 850; mL
